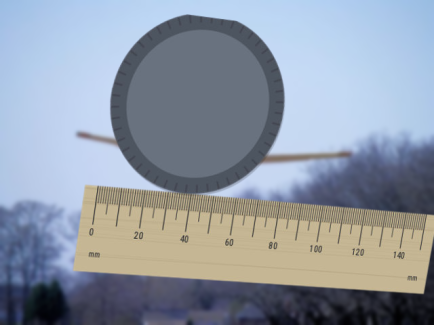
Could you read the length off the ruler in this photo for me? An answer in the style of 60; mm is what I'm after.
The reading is 75; mm
